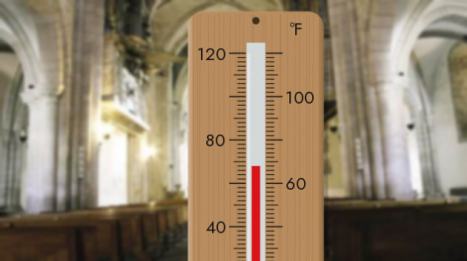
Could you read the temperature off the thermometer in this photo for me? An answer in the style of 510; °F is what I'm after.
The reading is 68; °F
